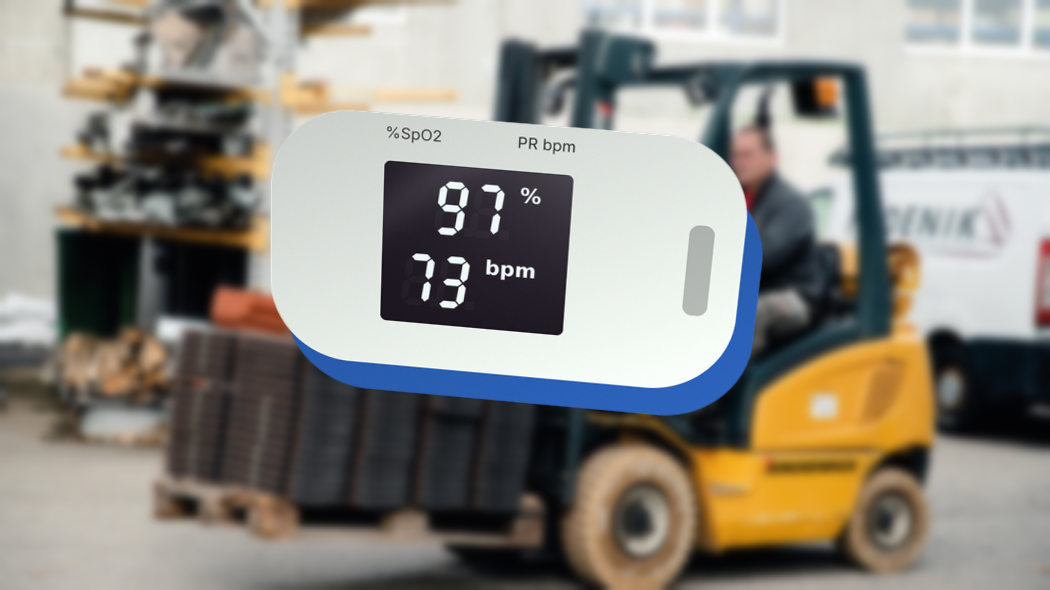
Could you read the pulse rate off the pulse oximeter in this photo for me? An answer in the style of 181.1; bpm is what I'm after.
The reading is 73; bpm
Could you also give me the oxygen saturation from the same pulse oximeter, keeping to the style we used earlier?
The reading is 97; %
